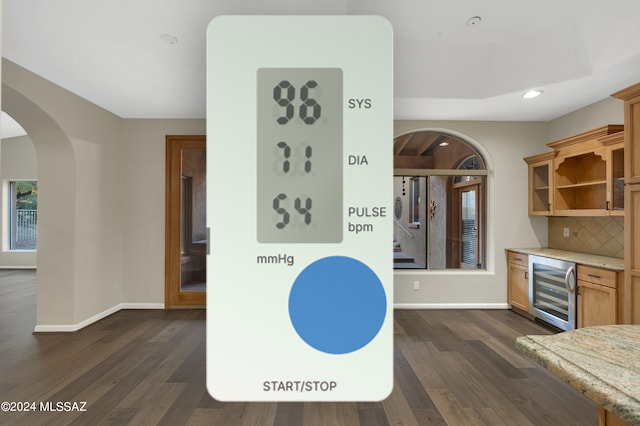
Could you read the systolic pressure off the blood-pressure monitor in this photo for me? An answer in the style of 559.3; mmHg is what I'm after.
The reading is 96; mmHg
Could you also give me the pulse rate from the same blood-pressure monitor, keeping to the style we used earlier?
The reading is 54; bpm
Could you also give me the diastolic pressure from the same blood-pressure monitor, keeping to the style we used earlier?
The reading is 71; mmHg
